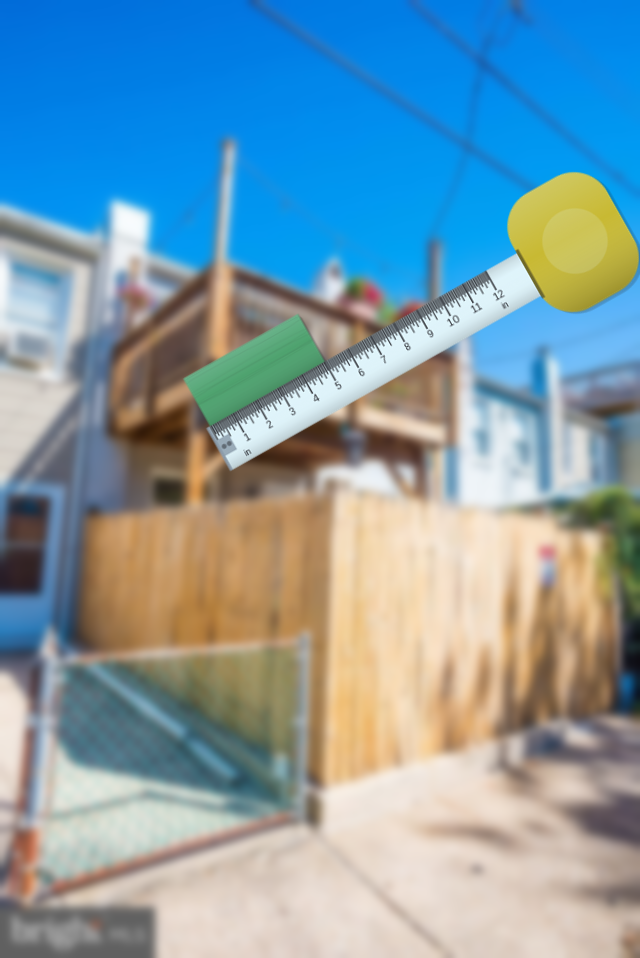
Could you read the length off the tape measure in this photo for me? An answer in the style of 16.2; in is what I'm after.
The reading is 5; in
